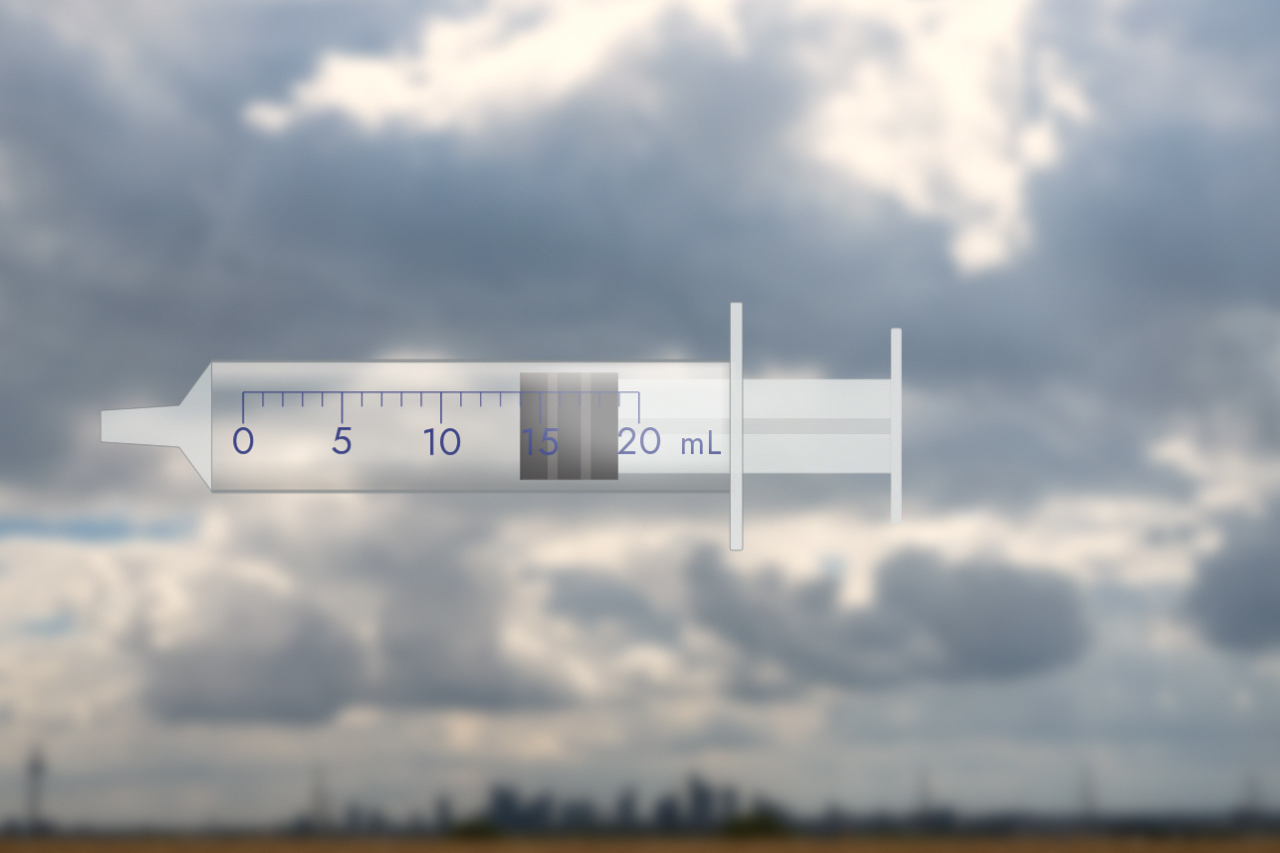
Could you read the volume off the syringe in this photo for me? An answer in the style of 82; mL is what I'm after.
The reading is 14; mL
